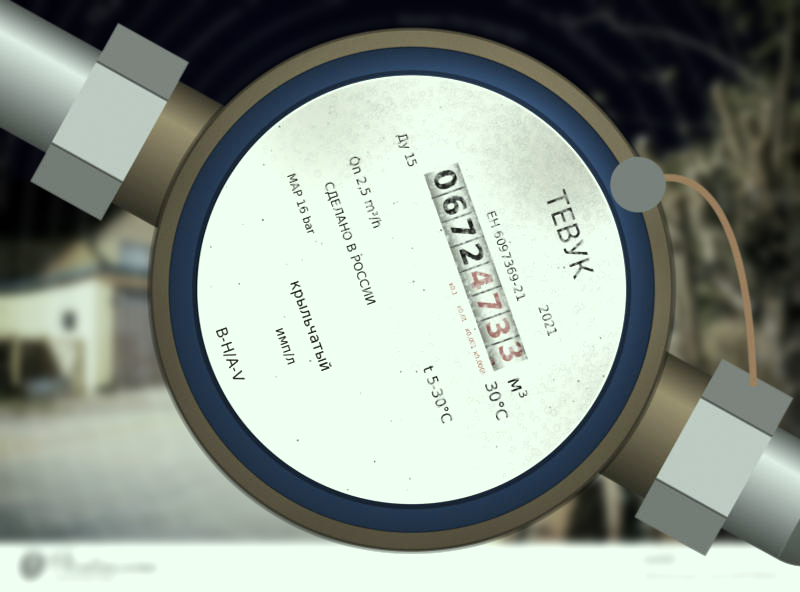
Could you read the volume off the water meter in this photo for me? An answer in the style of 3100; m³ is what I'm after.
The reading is 672.4733; m³
